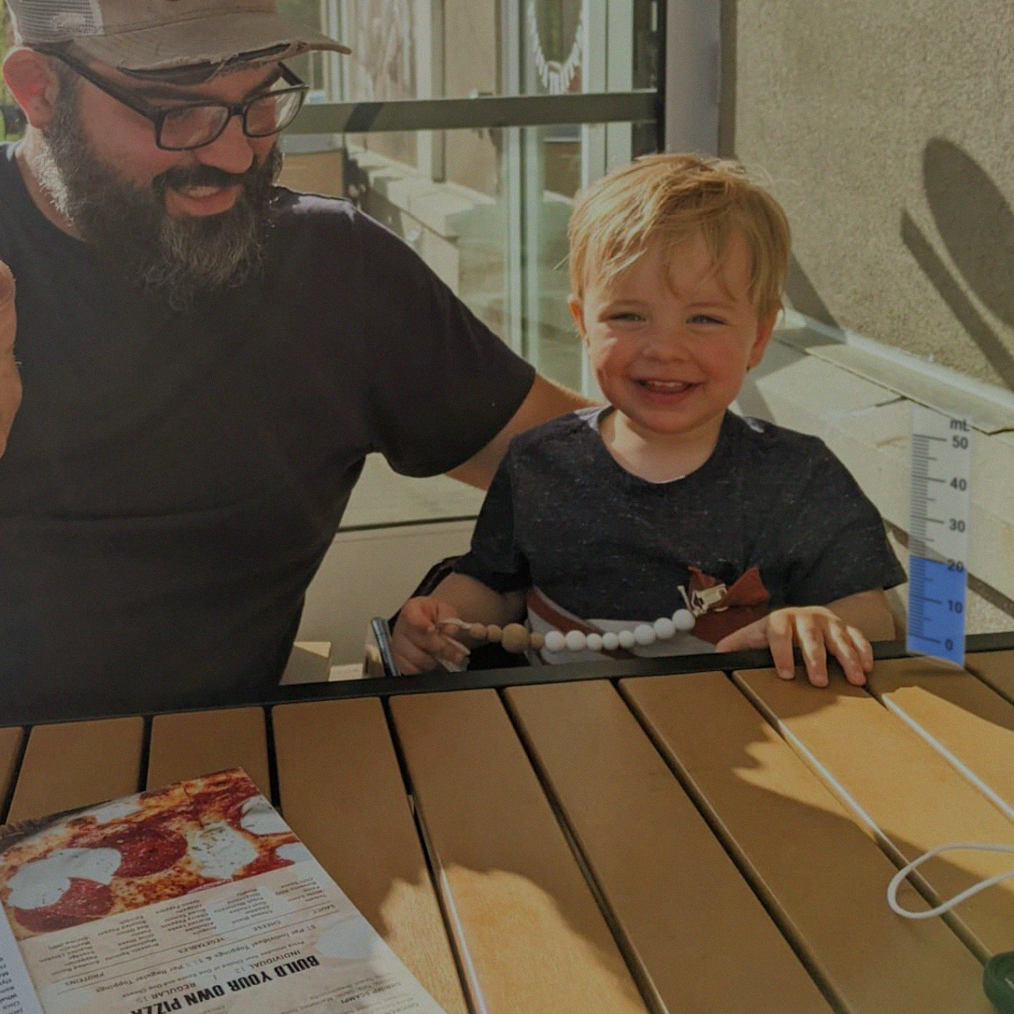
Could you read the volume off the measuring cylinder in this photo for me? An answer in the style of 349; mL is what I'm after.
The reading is 20; mL
